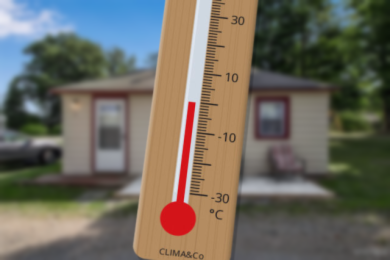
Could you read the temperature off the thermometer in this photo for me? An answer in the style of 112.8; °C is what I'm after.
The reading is 0; °C
